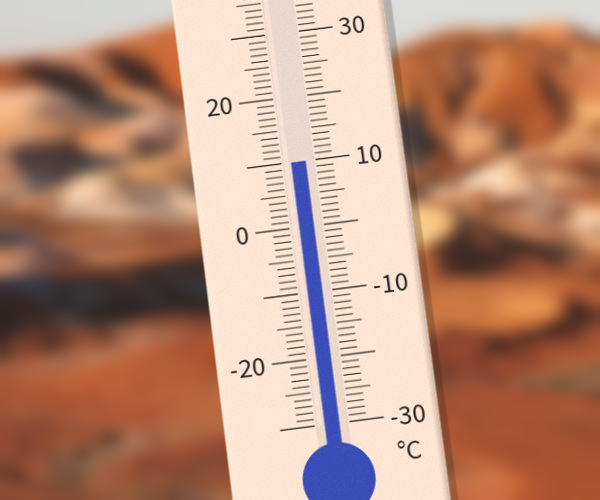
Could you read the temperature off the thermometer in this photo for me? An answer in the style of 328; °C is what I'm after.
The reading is 10; °C
